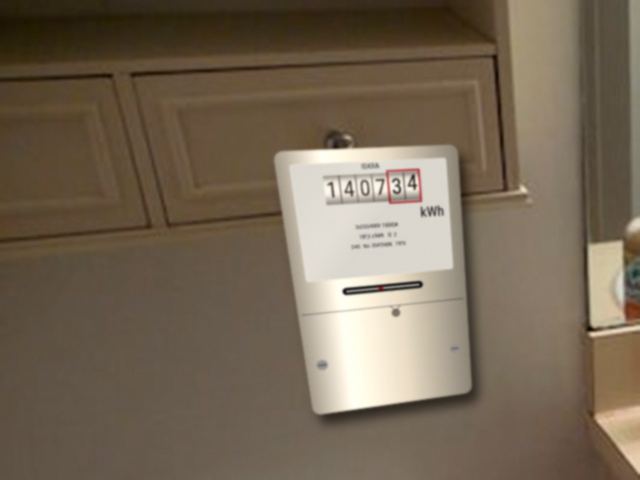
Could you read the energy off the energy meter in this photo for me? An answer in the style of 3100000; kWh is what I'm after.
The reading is 1407.34; kWh
